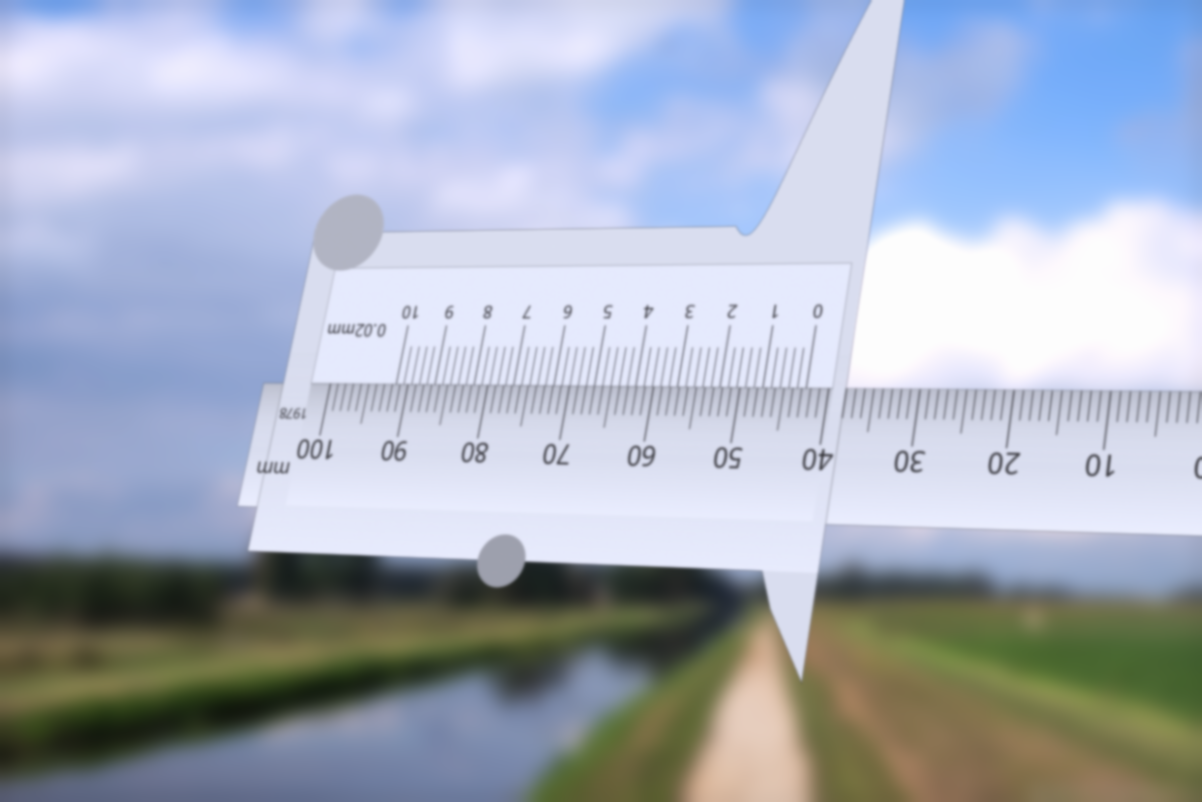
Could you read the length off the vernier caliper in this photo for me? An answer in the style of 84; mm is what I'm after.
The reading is 42.5; mm
